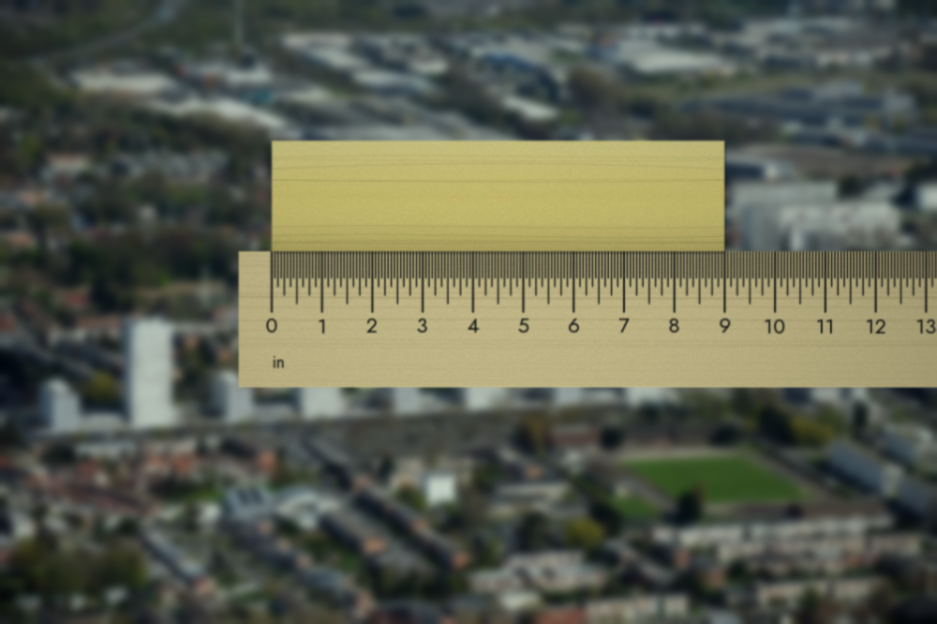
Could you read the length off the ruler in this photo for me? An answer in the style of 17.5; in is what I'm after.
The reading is 9; in
